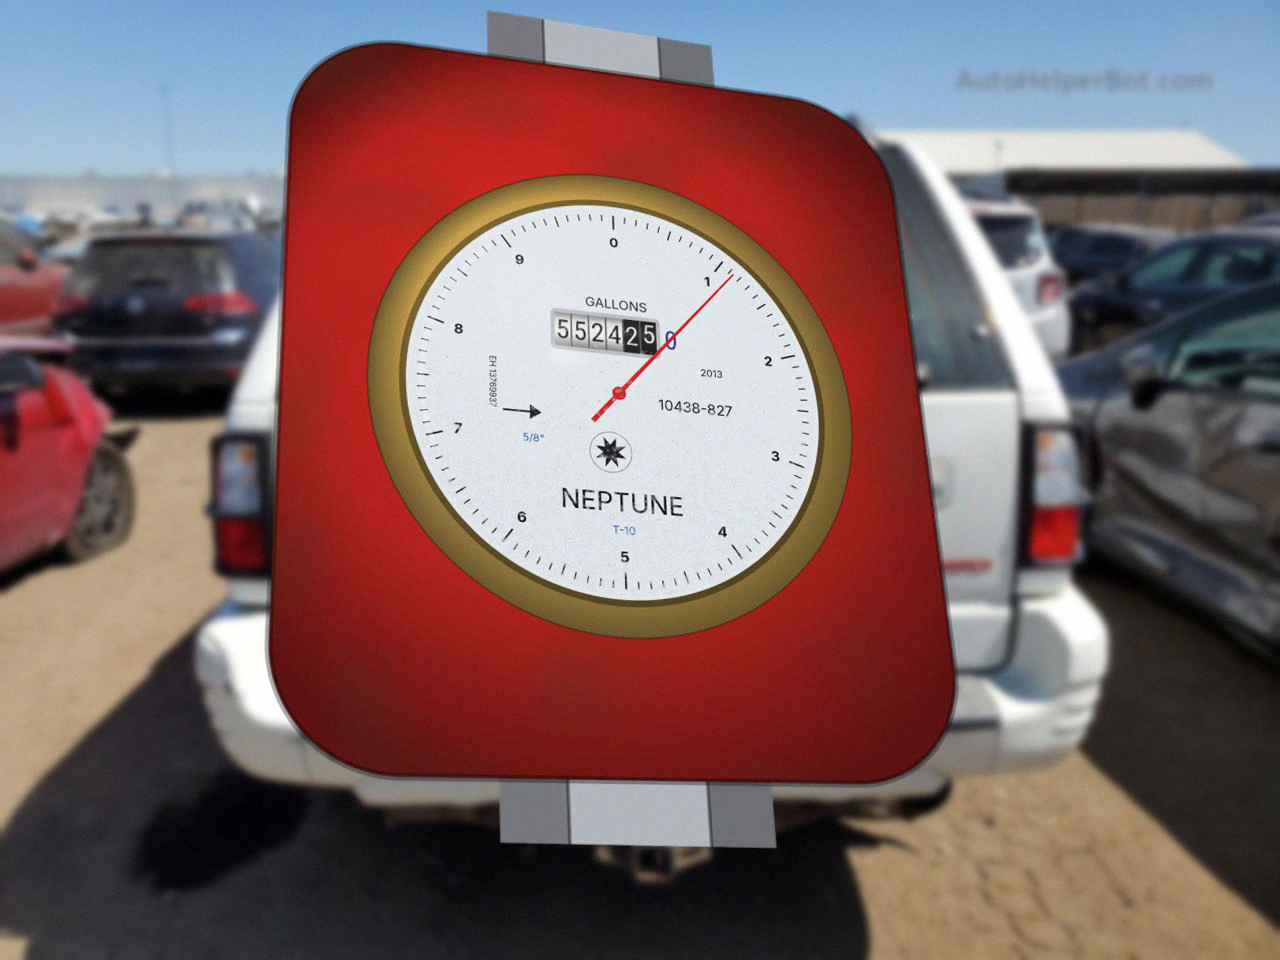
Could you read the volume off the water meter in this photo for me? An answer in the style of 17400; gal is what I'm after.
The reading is 5524251.1; gal
